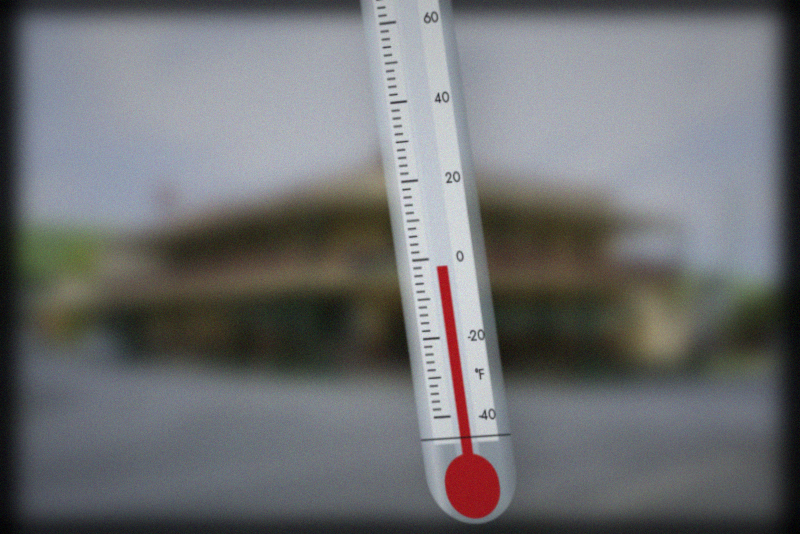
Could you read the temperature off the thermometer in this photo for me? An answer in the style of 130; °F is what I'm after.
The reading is -2; °F
